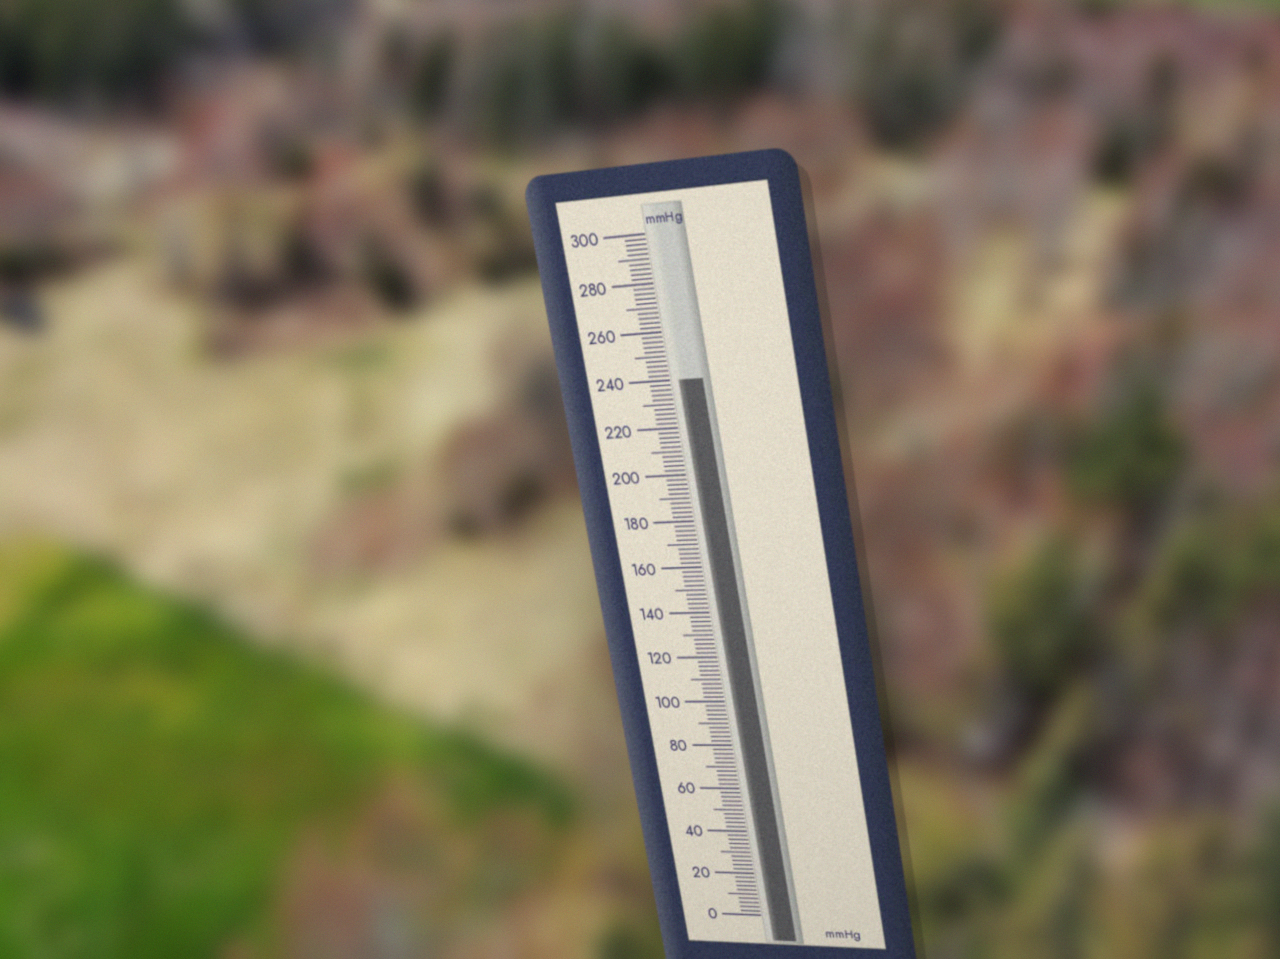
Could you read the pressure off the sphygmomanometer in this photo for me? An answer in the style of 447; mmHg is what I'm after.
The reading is 240; mmHg
